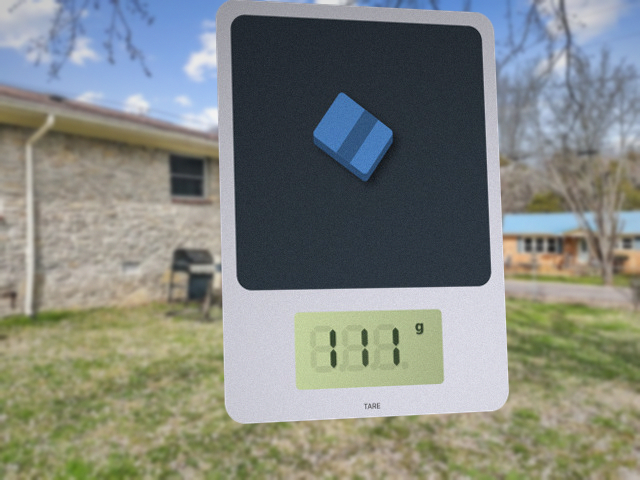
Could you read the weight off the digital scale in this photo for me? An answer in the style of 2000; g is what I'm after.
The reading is 111; g
